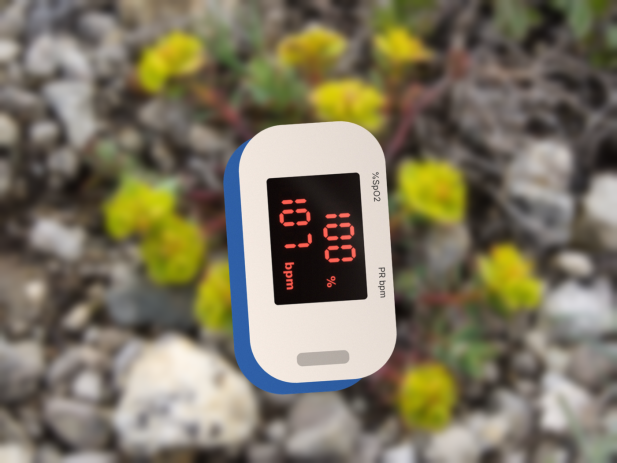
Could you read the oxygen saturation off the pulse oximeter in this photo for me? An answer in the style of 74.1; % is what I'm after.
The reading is 100; %
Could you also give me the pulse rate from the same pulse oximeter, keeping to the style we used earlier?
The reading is 107; bpm
